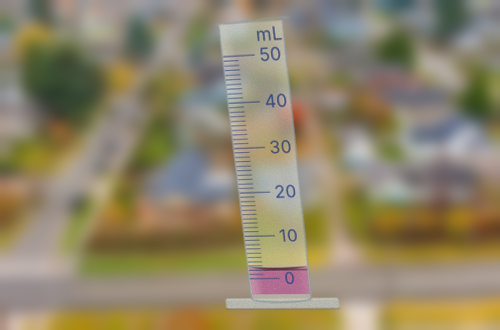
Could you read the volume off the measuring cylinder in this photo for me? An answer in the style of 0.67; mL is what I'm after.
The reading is 2; mL
